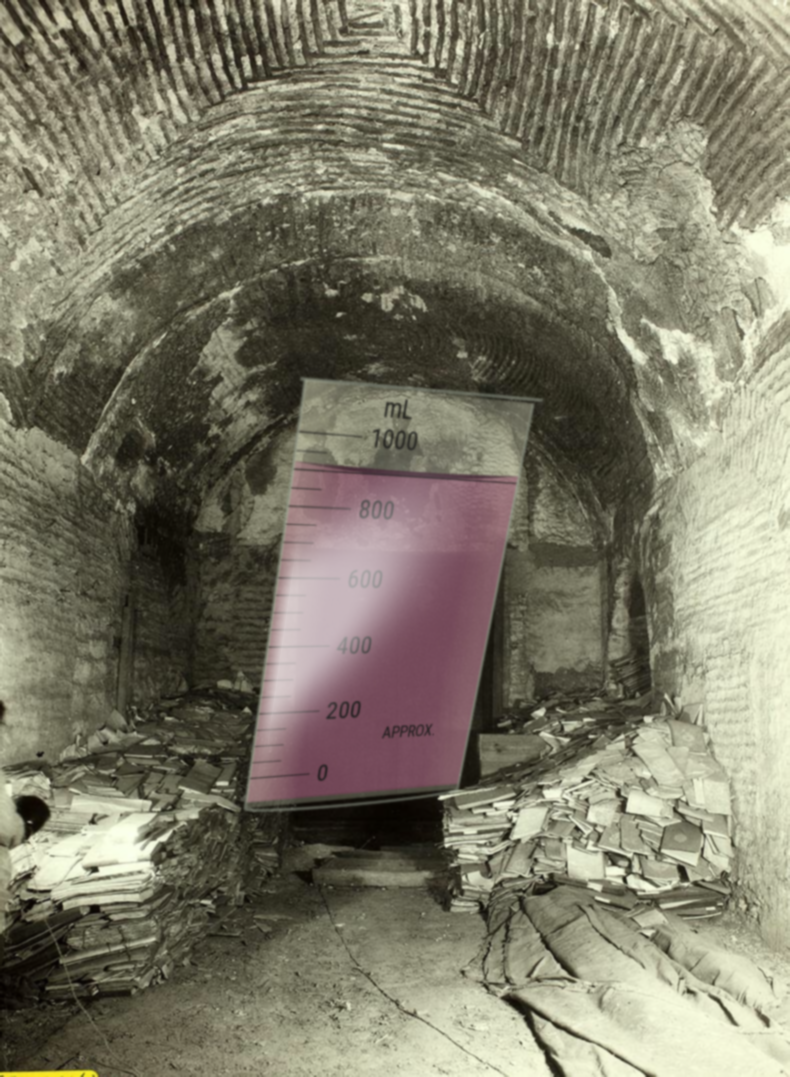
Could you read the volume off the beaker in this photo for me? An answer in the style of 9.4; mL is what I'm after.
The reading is 900; mL
